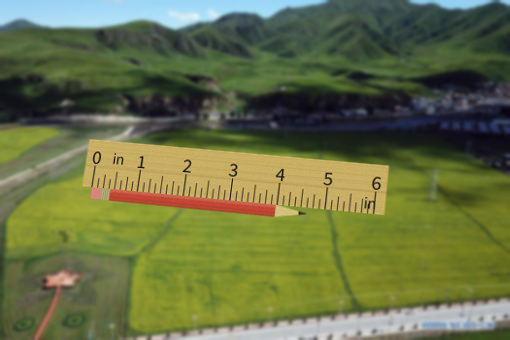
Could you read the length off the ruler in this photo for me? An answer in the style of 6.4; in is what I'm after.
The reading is 4.625; in
